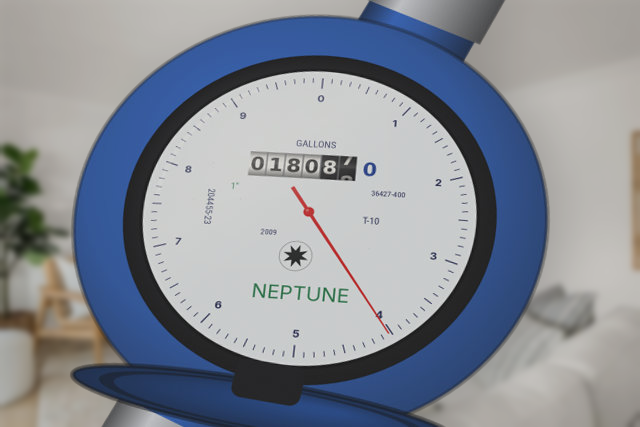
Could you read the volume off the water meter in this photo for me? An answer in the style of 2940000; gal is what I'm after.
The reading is 180874.0; gal
